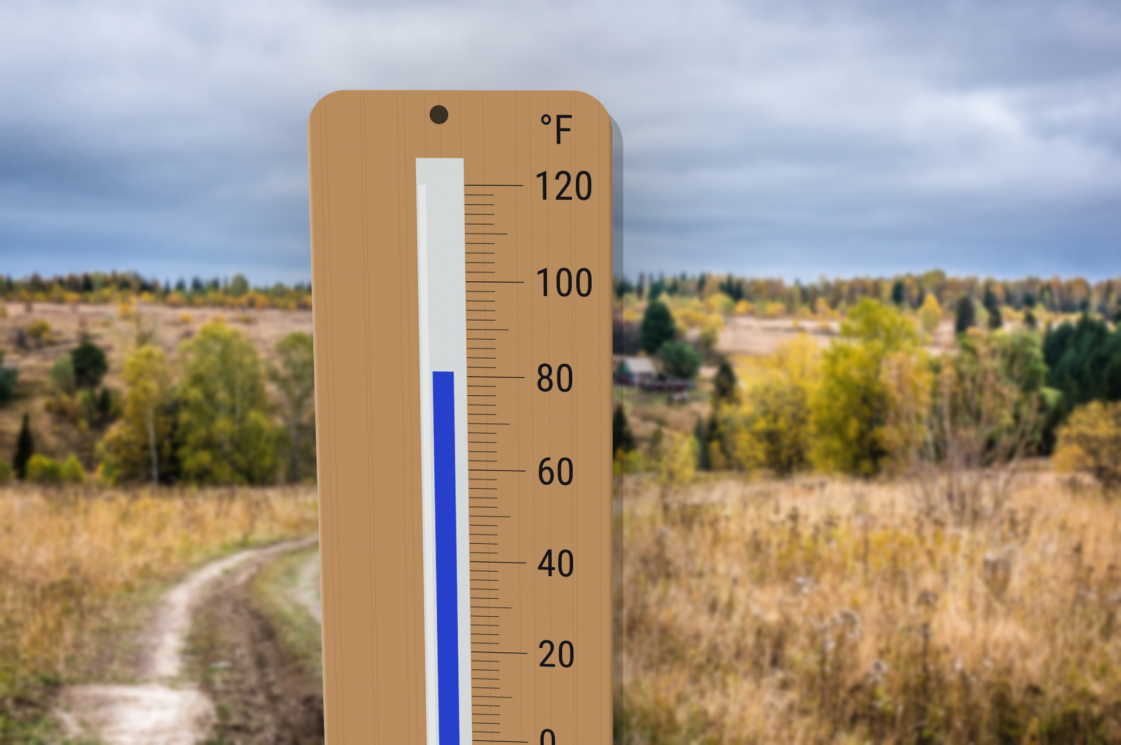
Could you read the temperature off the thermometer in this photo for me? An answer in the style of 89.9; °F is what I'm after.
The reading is 81; °F
